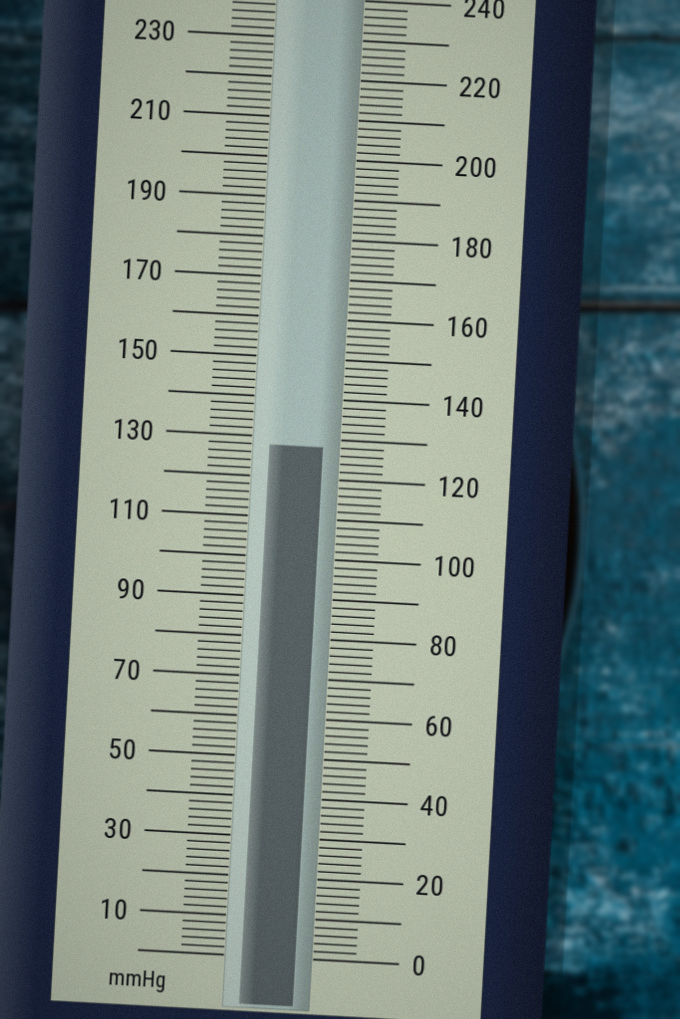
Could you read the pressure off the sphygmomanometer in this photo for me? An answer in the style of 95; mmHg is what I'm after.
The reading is 128; mmHg
